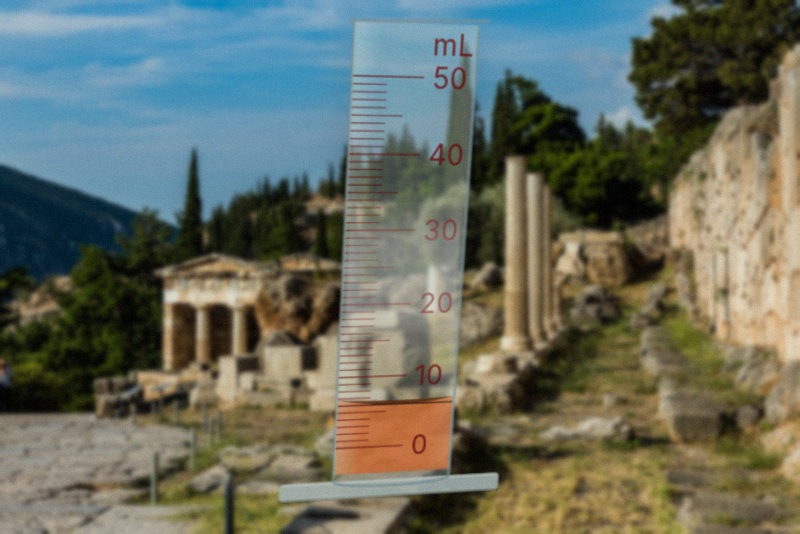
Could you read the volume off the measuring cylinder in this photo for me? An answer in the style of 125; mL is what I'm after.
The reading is 6; mL
